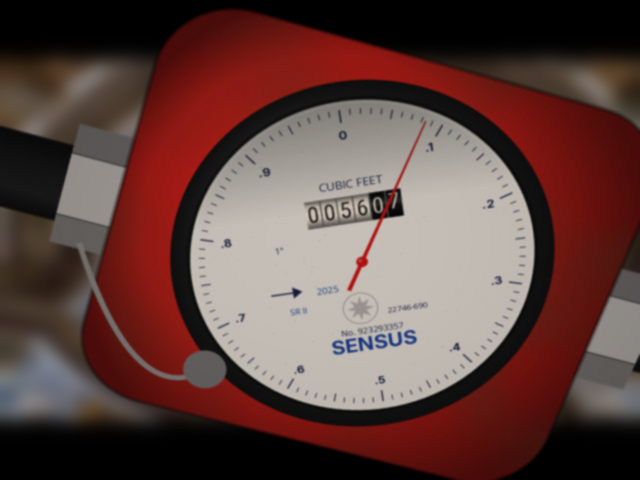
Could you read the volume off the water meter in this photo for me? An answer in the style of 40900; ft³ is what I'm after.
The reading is 5607.08; ft³
